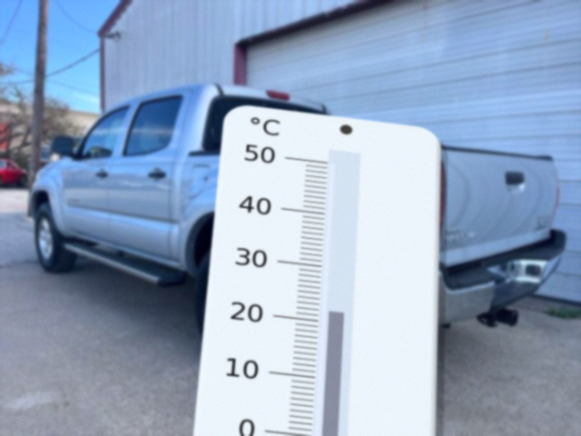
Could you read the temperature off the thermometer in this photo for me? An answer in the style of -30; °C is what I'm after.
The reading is 22; °C
